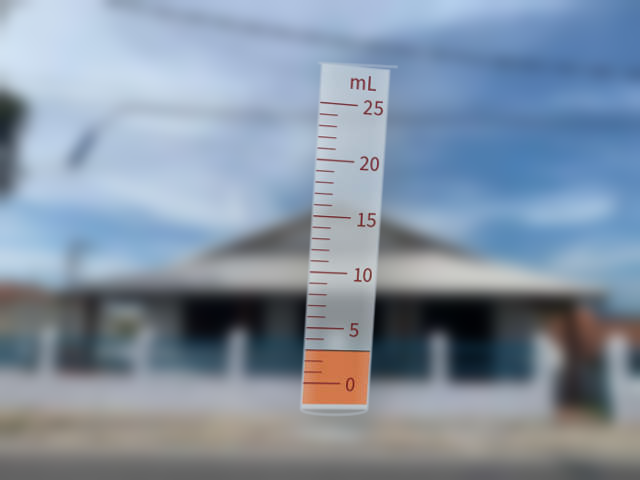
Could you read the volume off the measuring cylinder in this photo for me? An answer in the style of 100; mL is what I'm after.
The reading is 3; mL
